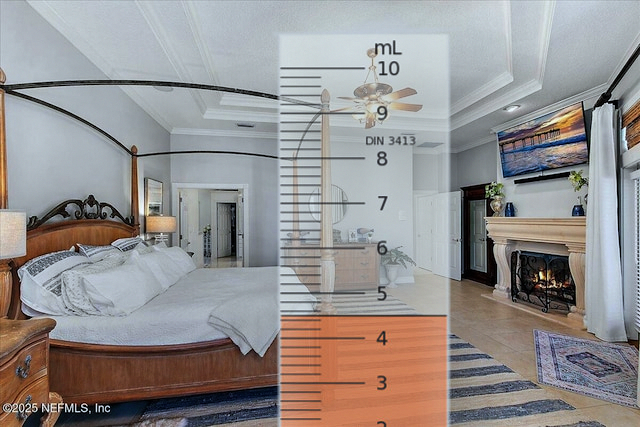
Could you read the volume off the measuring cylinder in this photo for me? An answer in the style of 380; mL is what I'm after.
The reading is 4.5; mL
